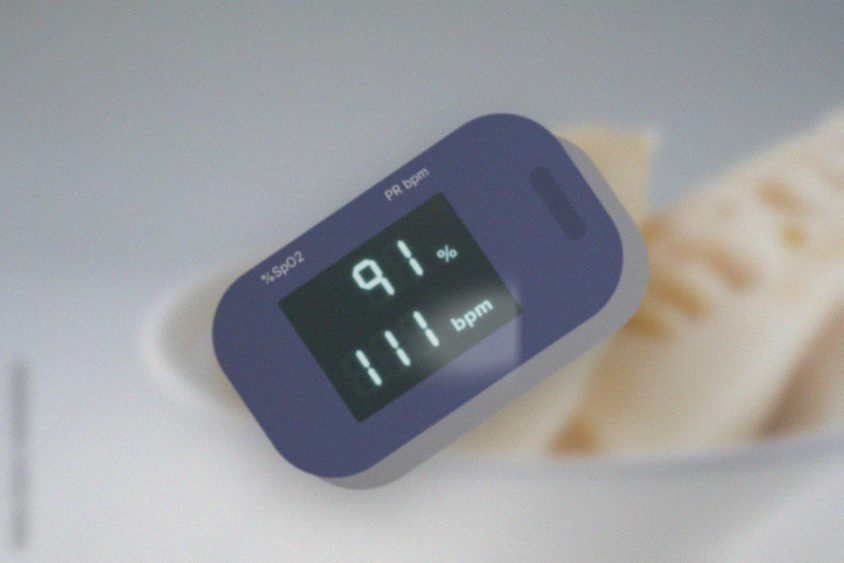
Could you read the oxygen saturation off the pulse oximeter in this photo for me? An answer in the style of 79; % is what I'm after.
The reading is 91; %
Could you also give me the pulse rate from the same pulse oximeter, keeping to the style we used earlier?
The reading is 111; bpm
